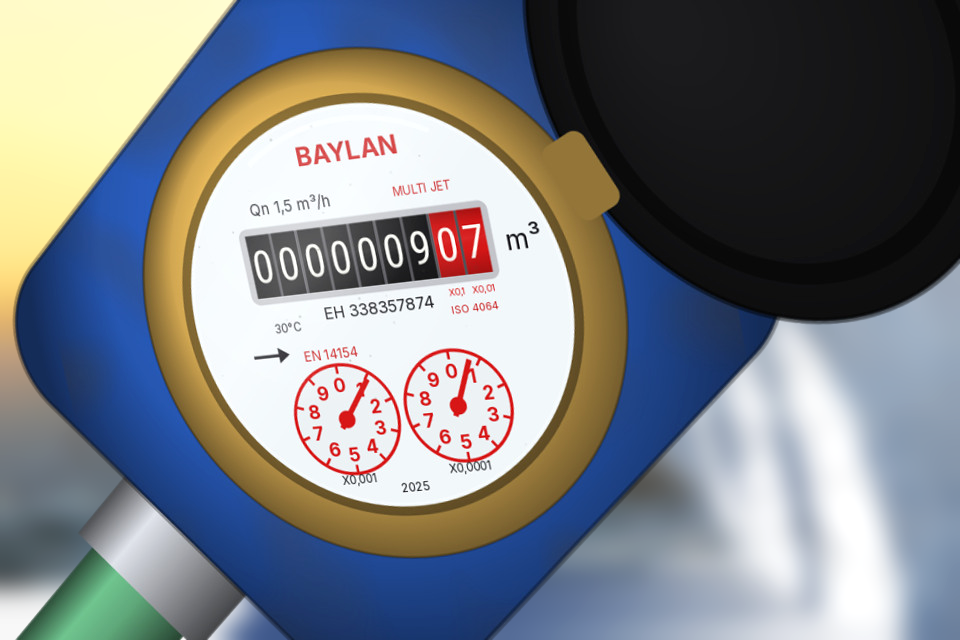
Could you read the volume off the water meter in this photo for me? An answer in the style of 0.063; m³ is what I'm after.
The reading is 9.0710; m³
